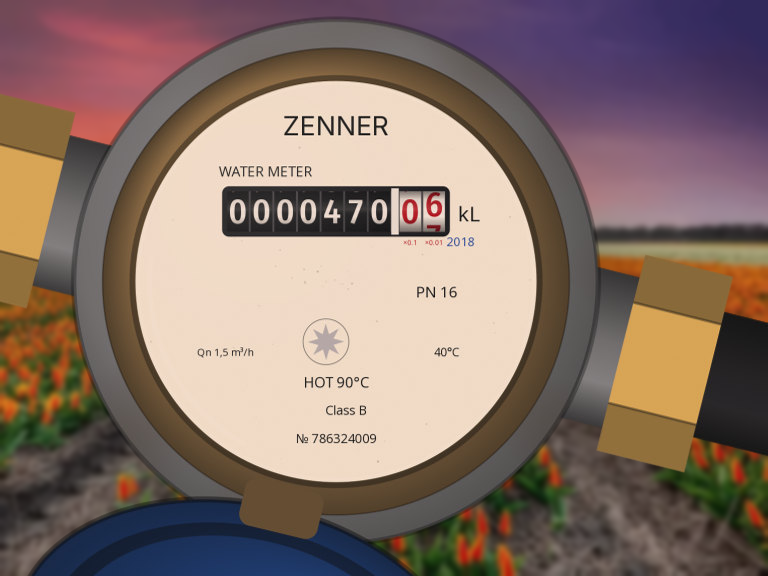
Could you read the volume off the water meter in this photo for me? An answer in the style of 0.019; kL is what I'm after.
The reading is 470.06; kL
